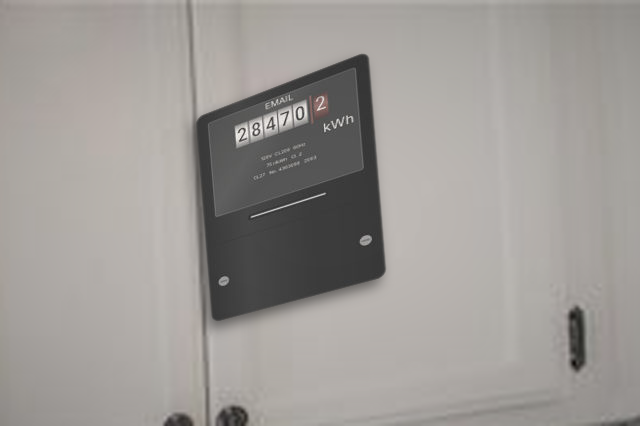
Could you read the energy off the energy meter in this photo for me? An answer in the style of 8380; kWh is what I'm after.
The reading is 28470.2; kWh
